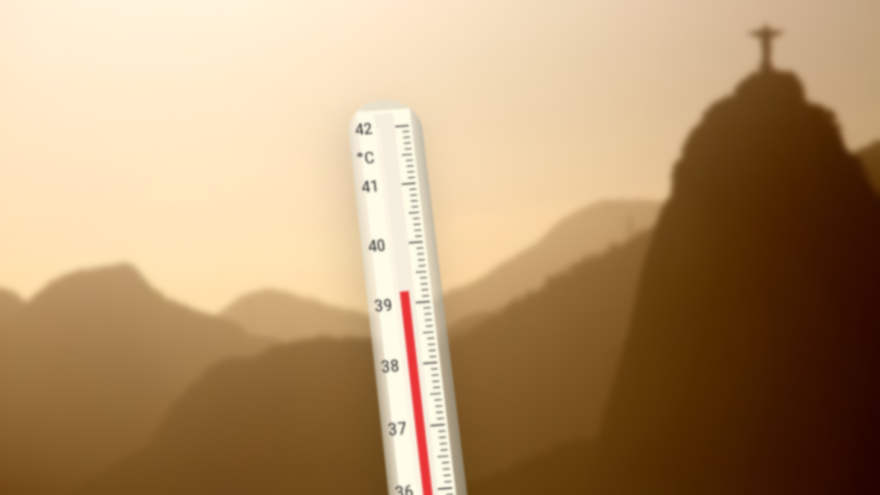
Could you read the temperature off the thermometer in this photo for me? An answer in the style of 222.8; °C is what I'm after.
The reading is 39.2; °C
